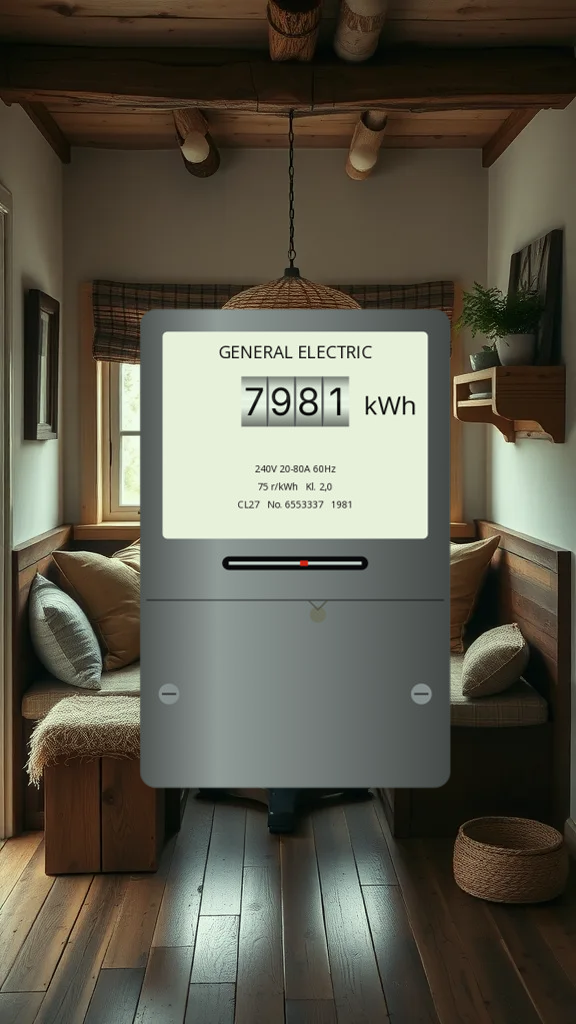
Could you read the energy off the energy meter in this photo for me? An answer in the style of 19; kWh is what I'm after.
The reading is 7981; kWh
